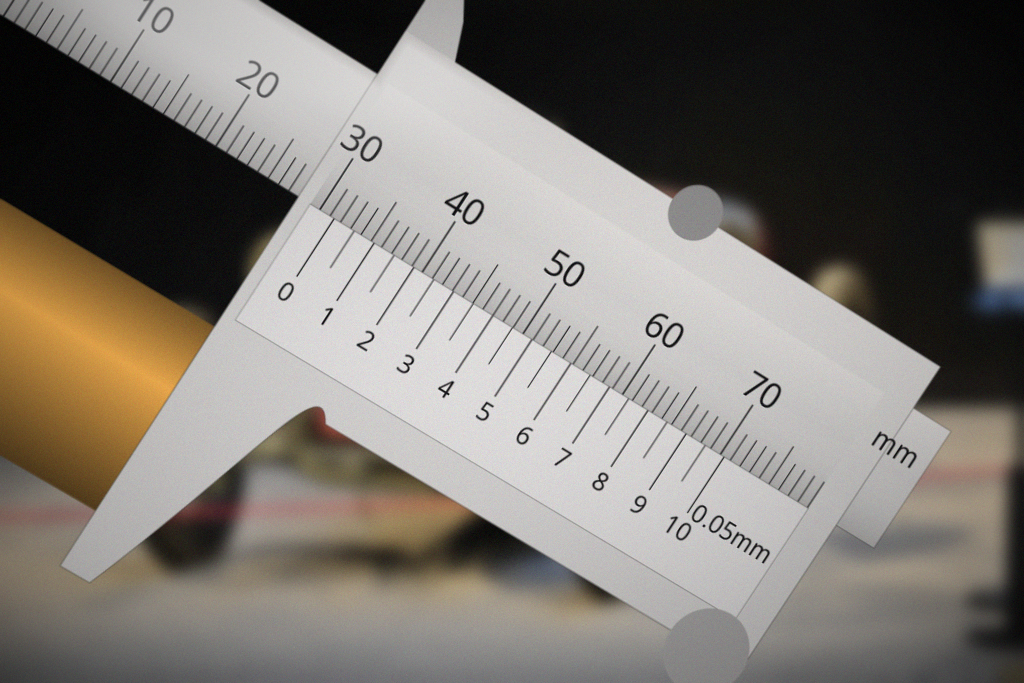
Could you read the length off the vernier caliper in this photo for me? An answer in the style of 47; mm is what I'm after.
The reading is 31.4; mm
